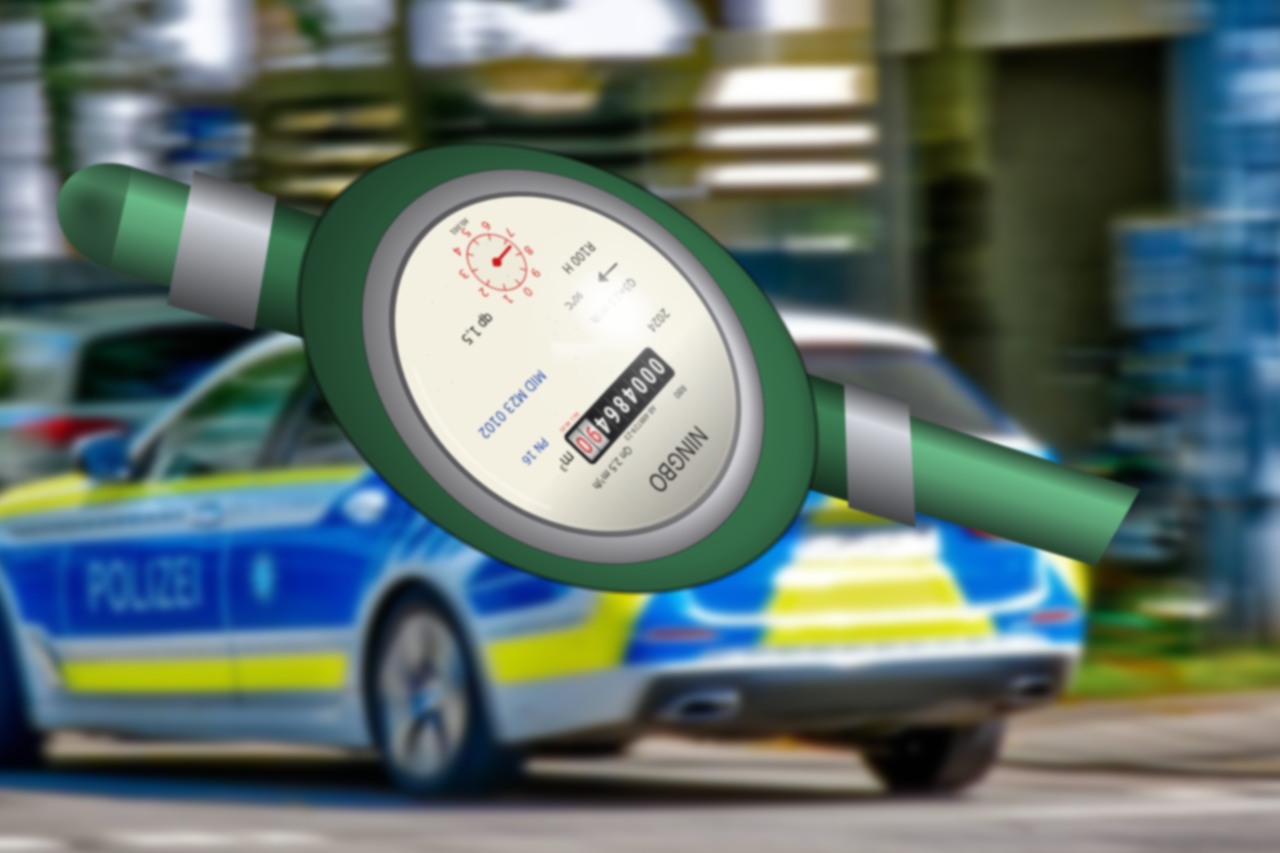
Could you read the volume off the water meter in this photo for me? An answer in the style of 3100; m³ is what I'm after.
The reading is 4864.907; m³
